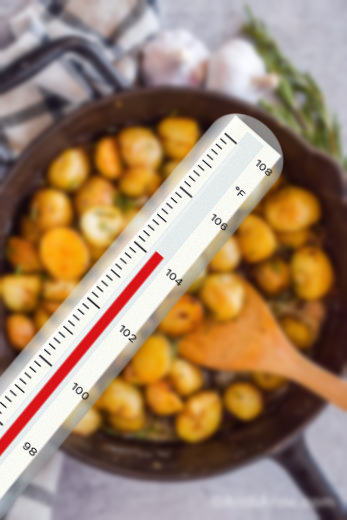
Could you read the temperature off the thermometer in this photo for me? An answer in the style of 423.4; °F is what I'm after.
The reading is 104.2; °F
